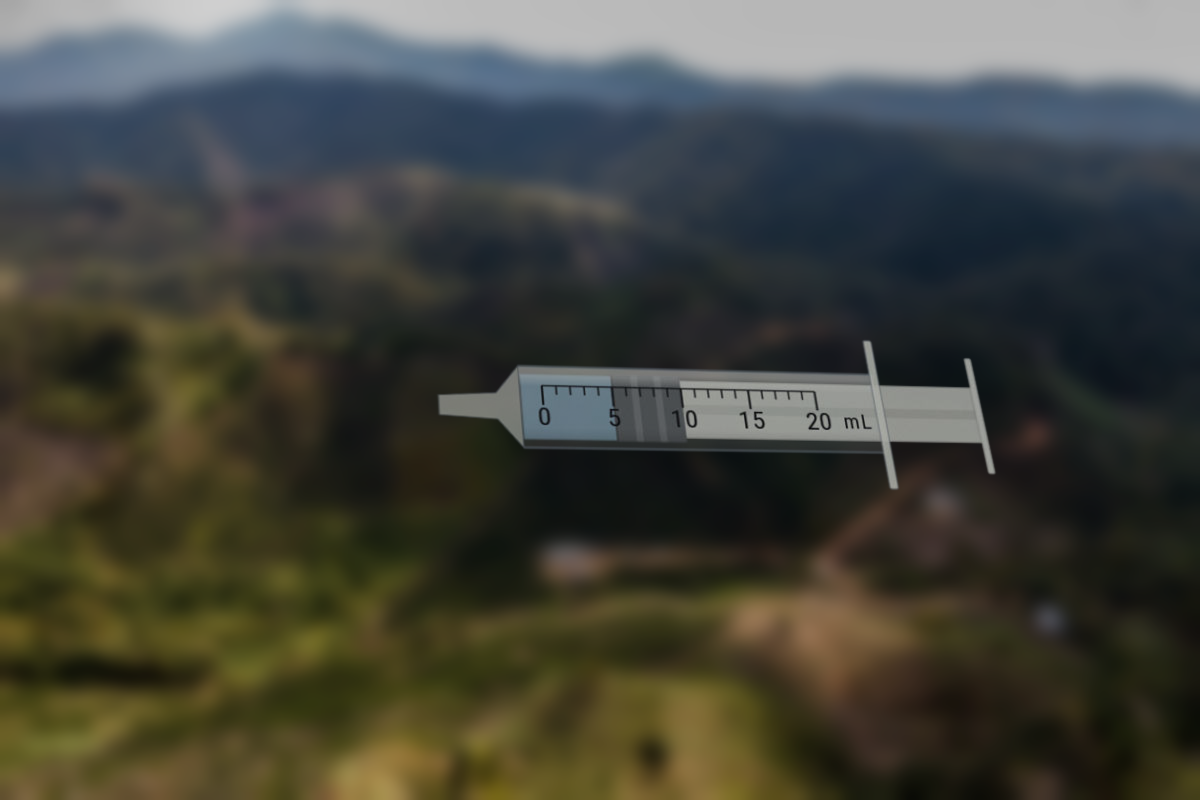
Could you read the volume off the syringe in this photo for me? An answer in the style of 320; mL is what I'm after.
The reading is 5; mL
